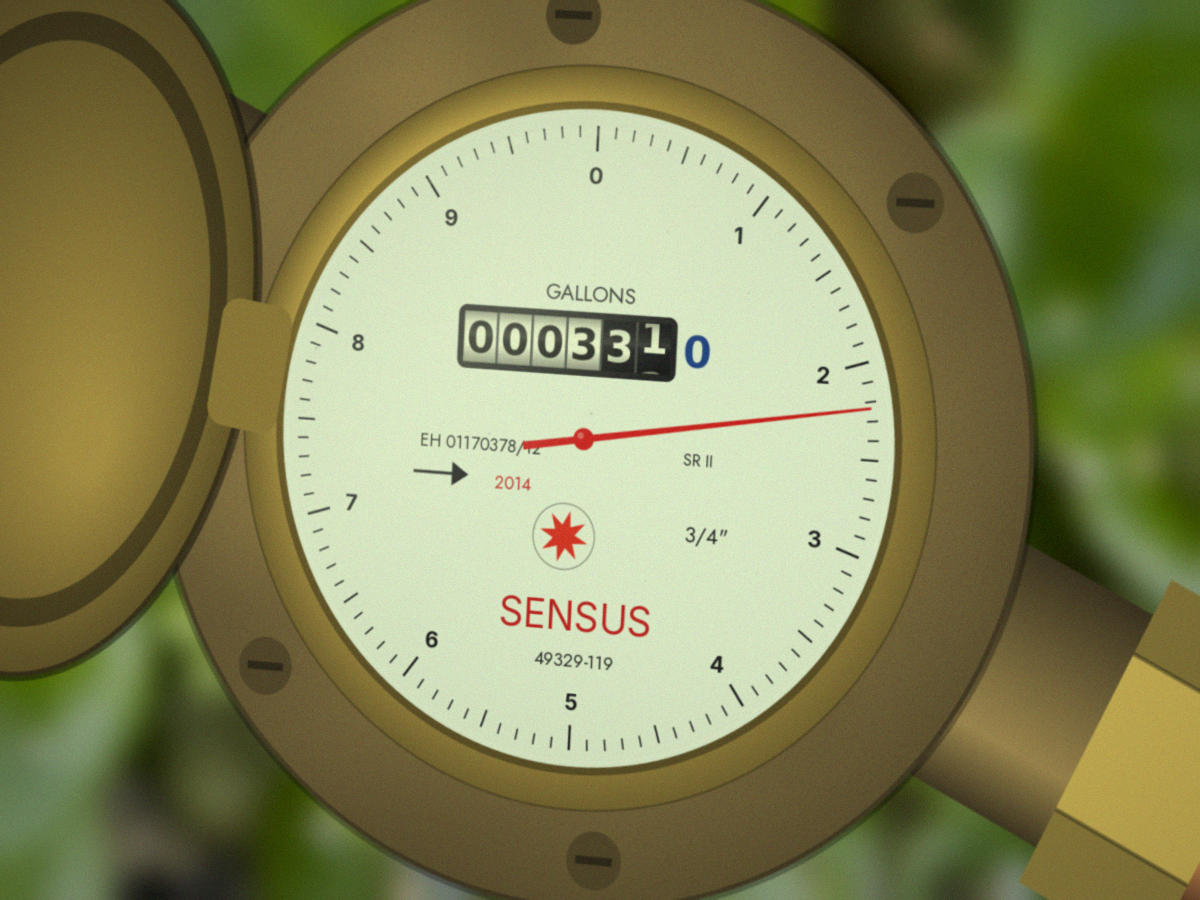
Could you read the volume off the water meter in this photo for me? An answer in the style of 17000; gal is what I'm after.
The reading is 3312.2; gal
